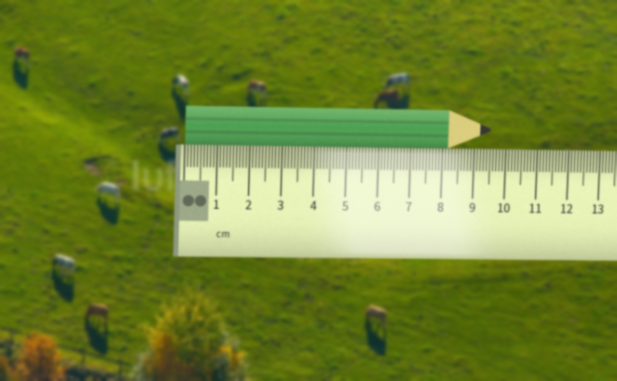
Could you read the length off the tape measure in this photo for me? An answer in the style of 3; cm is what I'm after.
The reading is 9.5; cm
